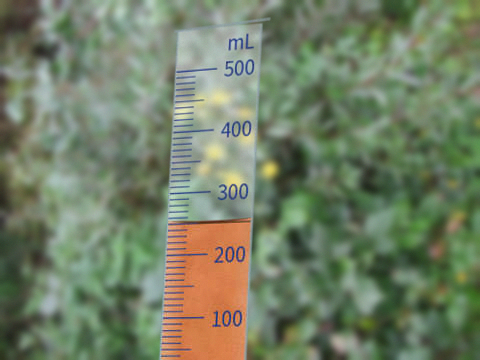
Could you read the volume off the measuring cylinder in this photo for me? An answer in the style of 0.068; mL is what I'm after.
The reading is 250; mL
